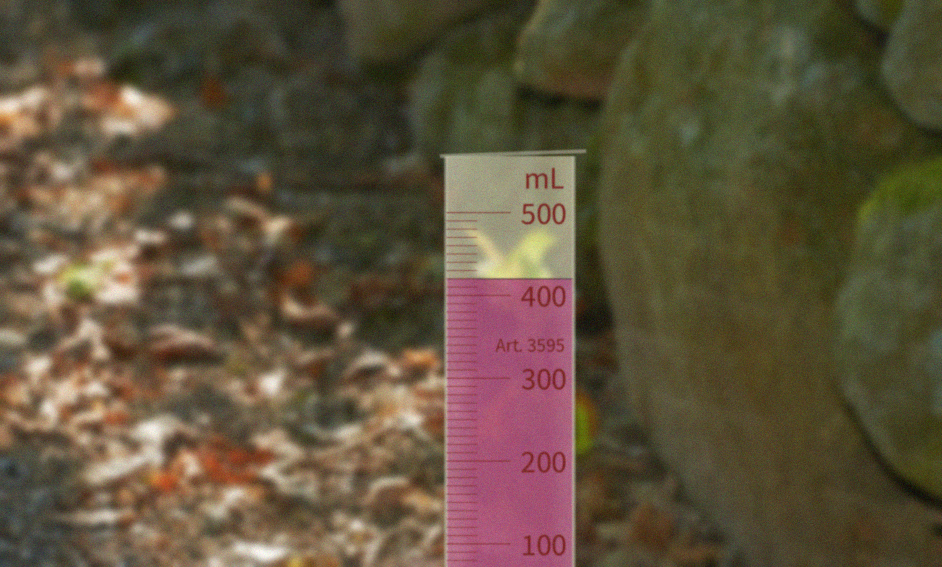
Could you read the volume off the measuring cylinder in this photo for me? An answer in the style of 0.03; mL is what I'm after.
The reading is 420; mL
